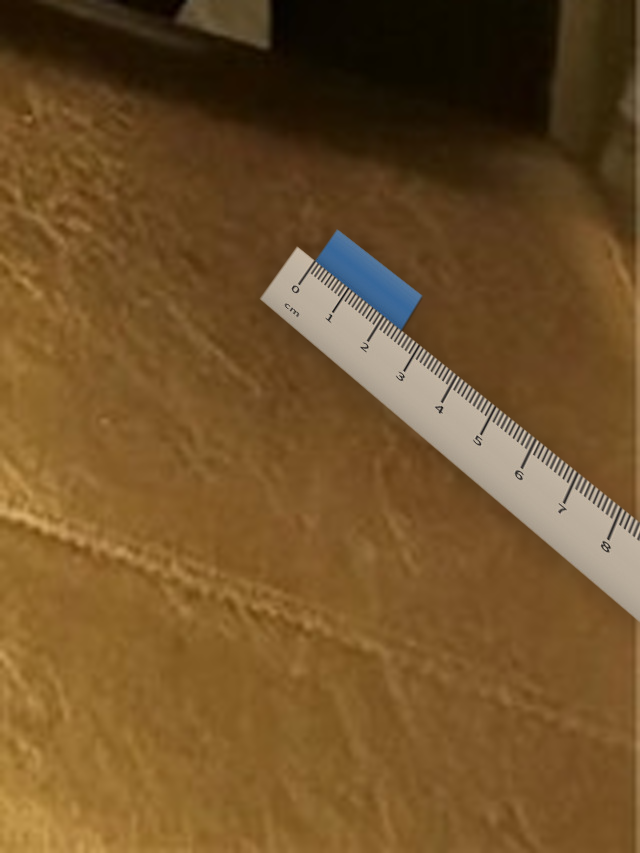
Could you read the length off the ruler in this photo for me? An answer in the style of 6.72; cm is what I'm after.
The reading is 2.5; cm
